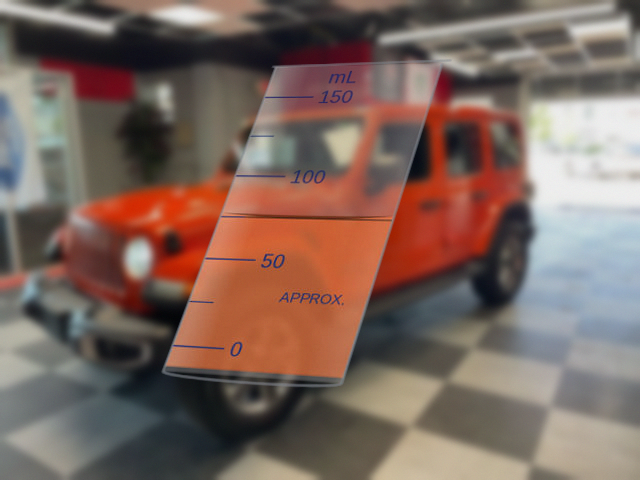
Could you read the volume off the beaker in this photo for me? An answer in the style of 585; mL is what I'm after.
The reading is 75; mL
